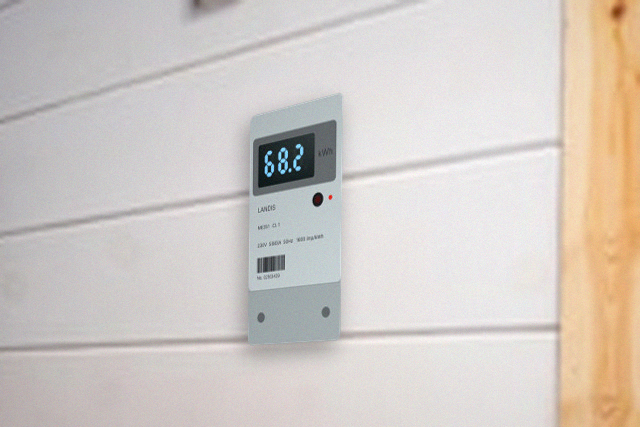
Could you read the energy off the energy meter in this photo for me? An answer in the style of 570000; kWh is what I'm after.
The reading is 68.2; kWh
